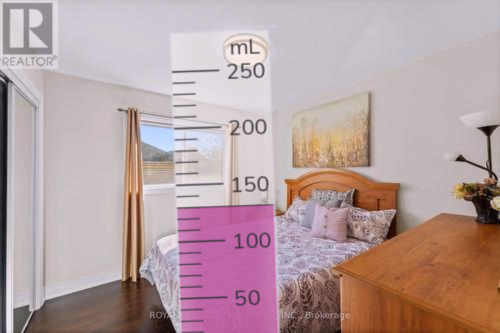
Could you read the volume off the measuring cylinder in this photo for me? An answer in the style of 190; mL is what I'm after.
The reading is 130; mL
